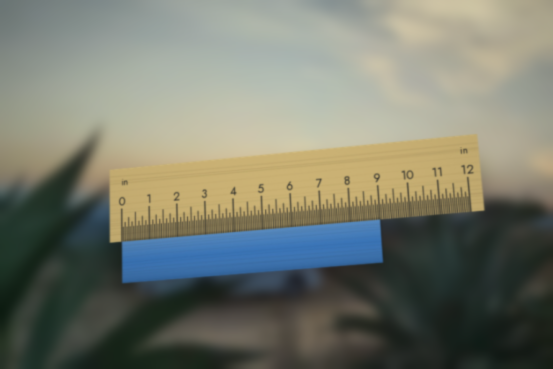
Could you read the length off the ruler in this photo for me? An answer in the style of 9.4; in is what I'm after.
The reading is 9; in
